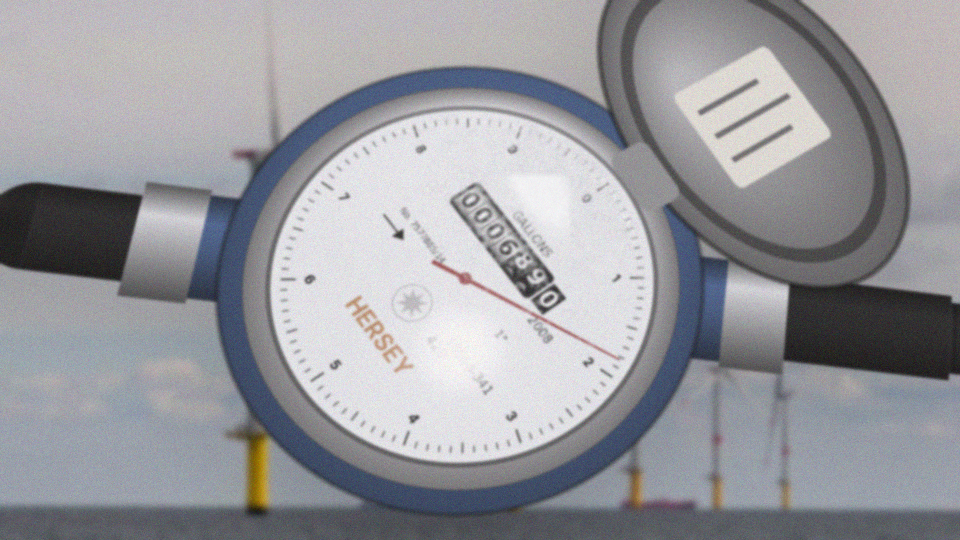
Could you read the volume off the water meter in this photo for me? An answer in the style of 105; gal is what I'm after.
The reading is 6891.8; gal
